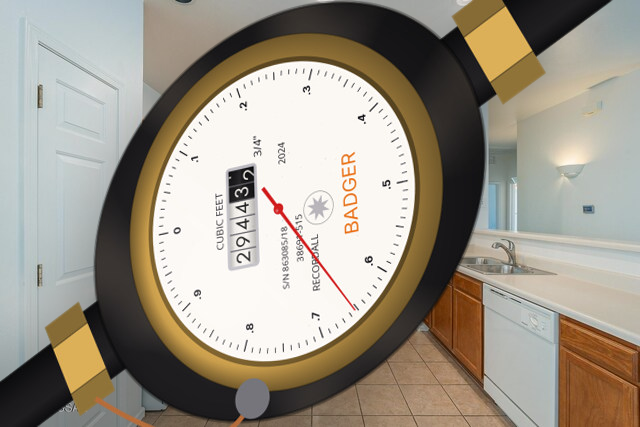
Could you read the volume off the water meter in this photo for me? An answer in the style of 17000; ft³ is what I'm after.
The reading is 294431.65; ft³
